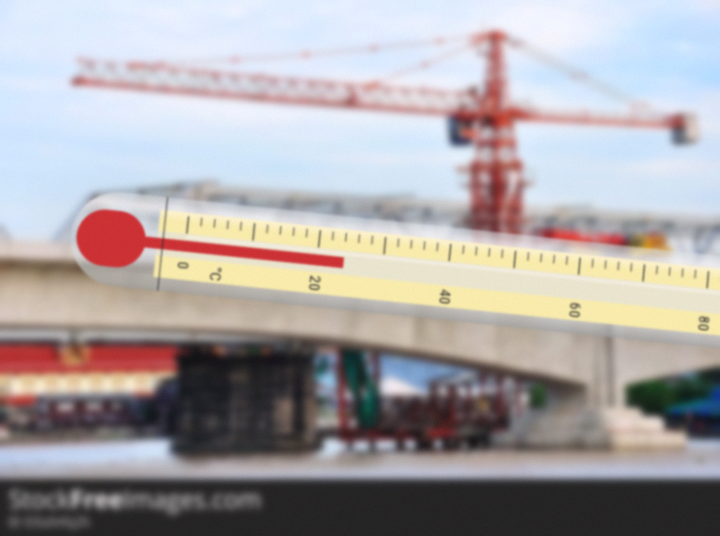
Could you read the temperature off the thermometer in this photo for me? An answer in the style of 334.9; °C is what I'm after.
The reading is 24; °C
